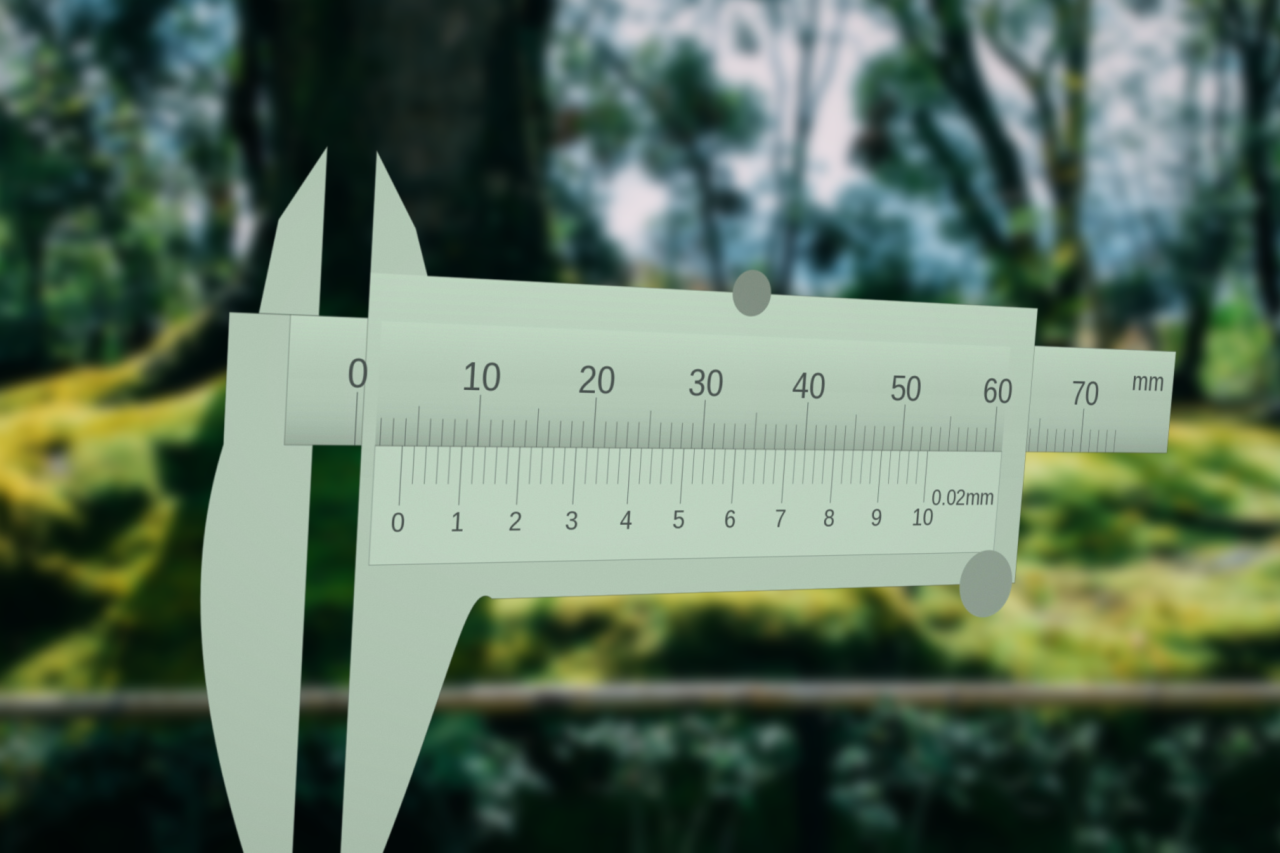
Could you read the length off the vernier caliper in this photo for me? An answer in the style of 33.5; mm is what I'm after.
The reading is 3.8; mm
